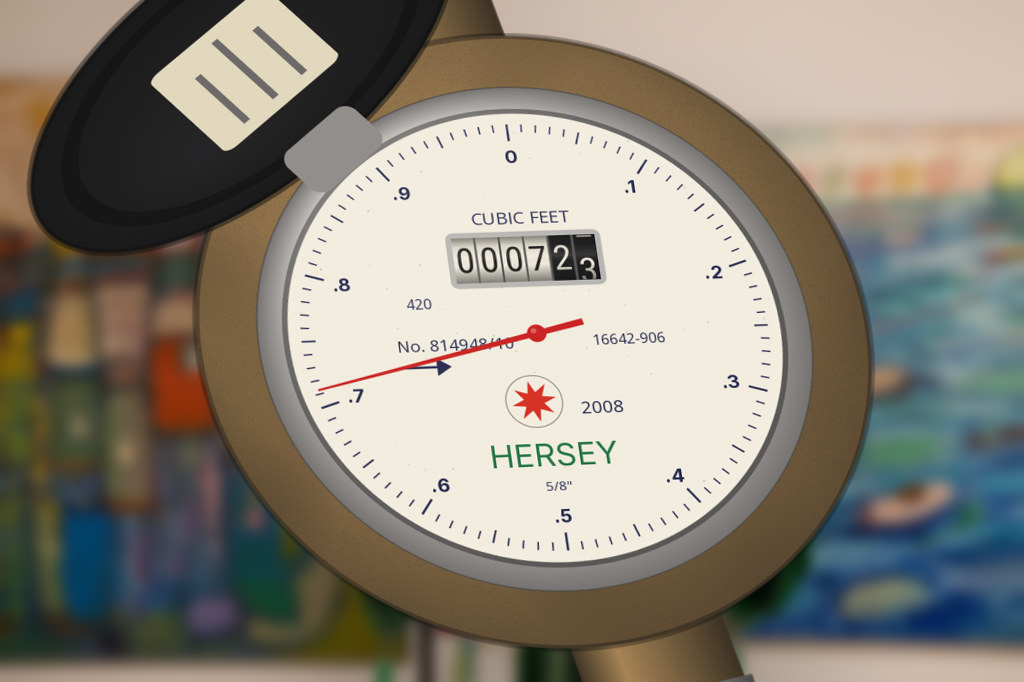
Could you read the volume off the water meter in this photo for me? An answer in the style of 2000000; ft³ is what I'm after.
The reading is 722.71; ft³
